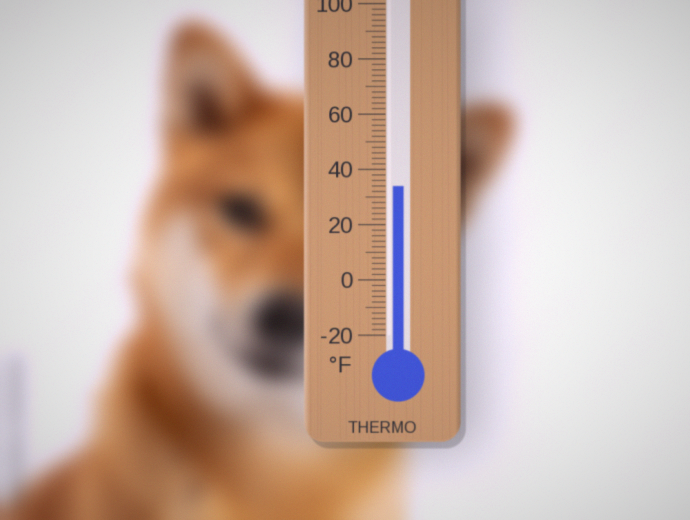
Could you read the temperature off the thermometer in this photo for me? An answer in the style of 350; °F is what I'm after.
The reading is 34; °F
